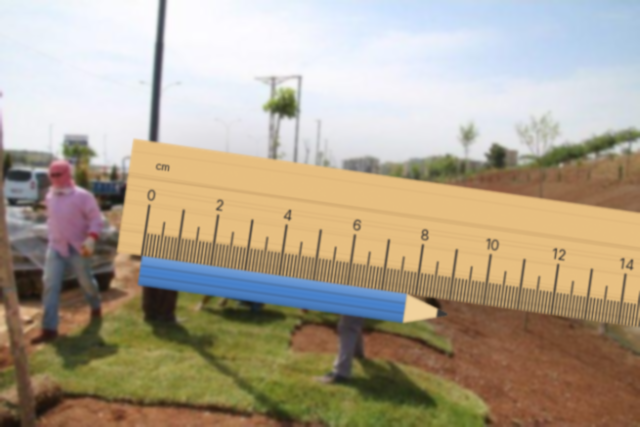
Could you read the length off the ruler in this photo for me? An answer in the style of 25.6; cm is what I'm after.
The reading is 9; cm
